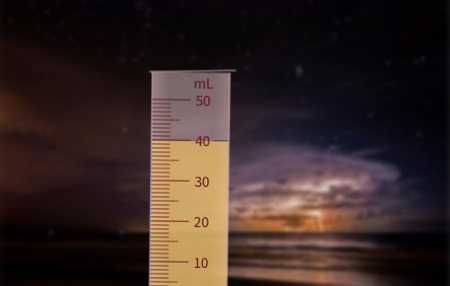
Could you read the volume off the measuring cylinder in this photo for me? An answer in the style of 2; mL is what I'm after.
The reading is 40; mL
